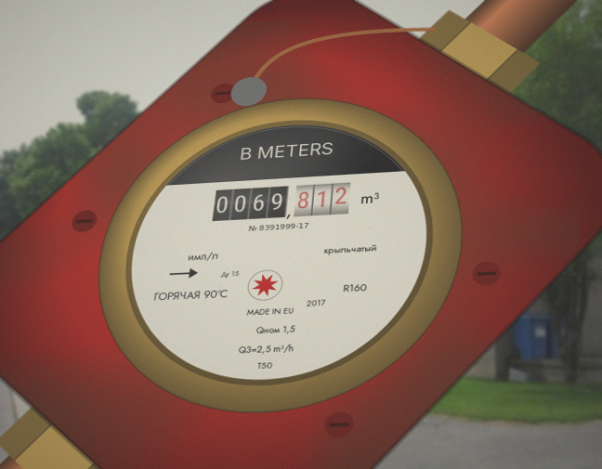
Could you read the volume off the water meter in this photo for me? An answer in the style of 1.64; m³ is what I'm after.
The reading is 69.812; m³
